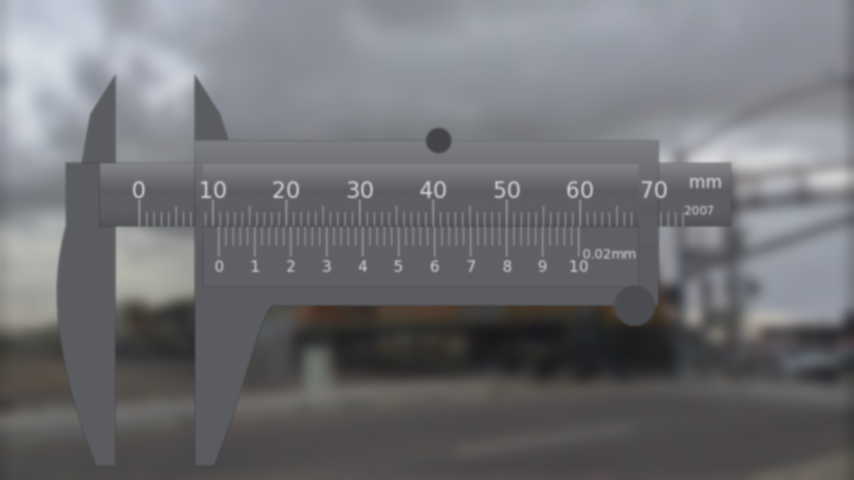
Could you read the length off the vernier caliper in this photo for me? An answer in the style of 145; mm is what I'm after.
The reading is 10.8; mm
